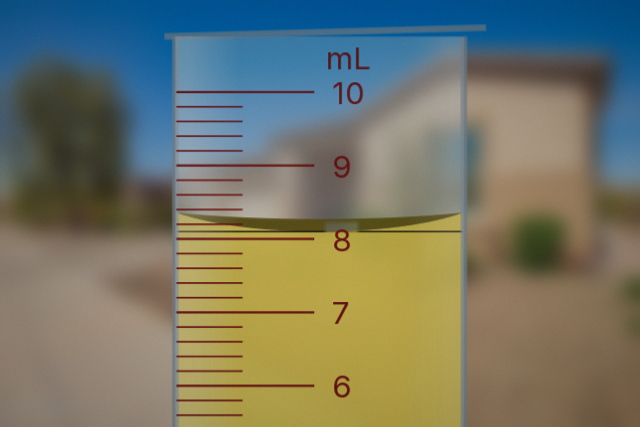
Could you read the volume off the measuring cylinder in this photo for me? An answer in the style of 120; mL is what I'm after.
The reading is 8.1; mL
